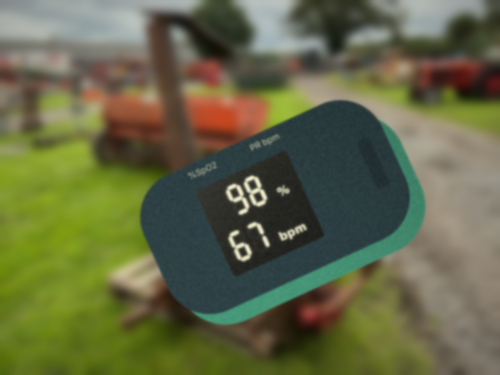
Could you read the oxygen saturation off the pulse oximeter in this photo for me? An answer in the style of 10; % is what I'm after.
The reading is 98; %
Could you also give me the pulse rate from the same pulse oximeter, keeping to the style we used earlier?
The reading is 67; bpm
